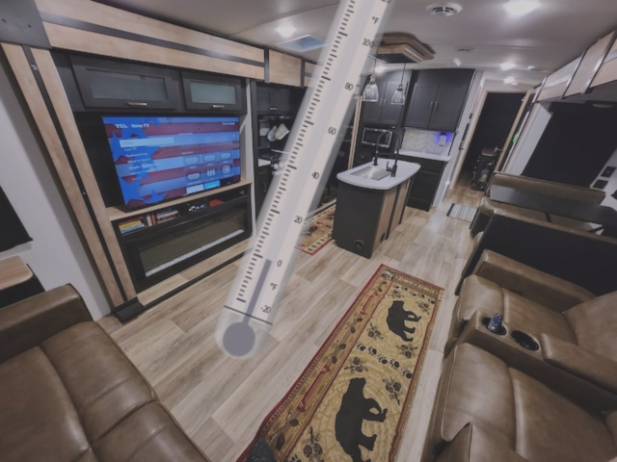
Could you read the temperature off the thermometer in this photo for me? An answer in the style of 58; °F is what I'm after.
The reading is 0; °F
